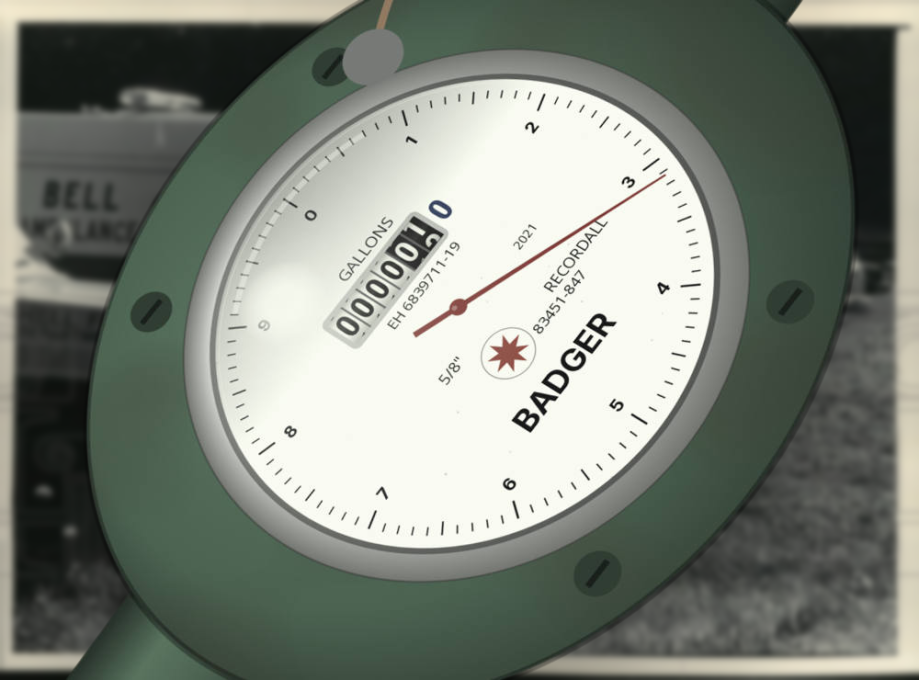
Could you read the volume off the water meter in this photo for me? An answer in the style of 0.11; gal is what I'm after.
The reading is 13.1; gal
